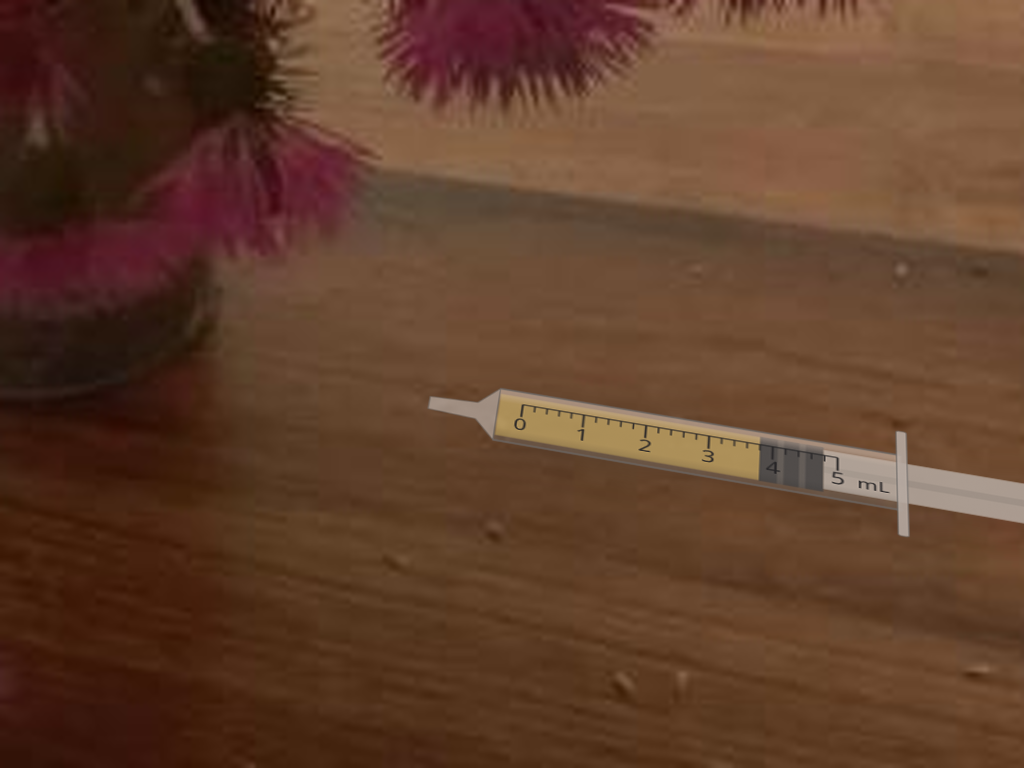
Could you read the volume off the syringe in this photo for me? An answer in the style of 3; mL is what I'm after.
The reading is 3.8; mL
